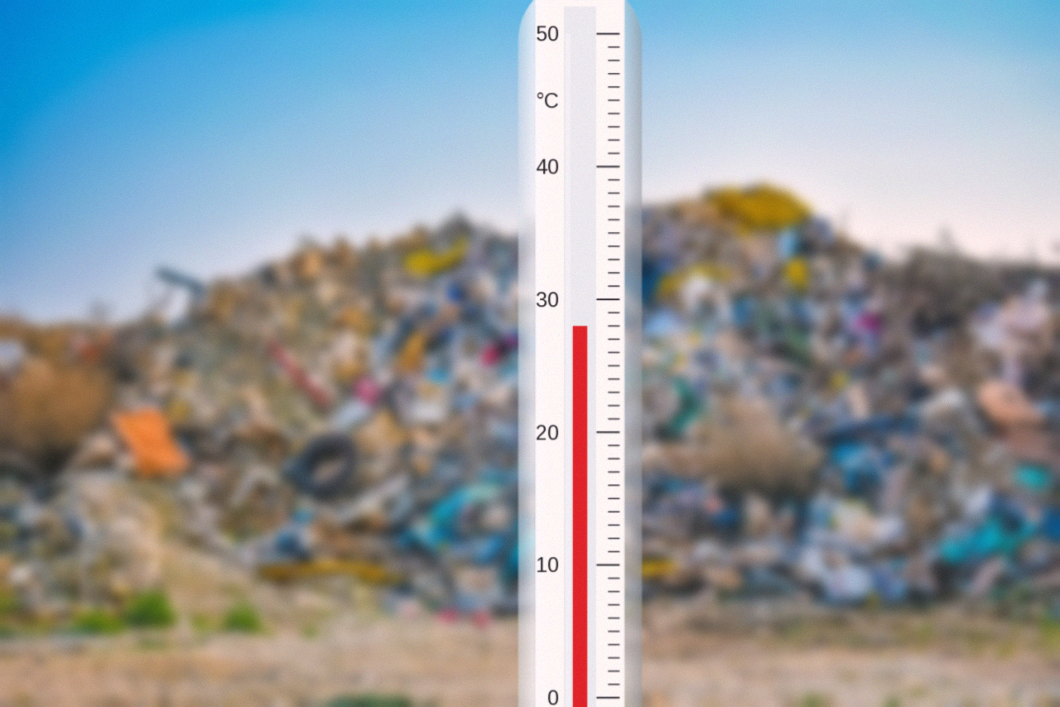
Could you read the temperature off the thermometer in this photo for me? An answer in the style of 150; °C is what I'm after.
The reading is 28; °C
